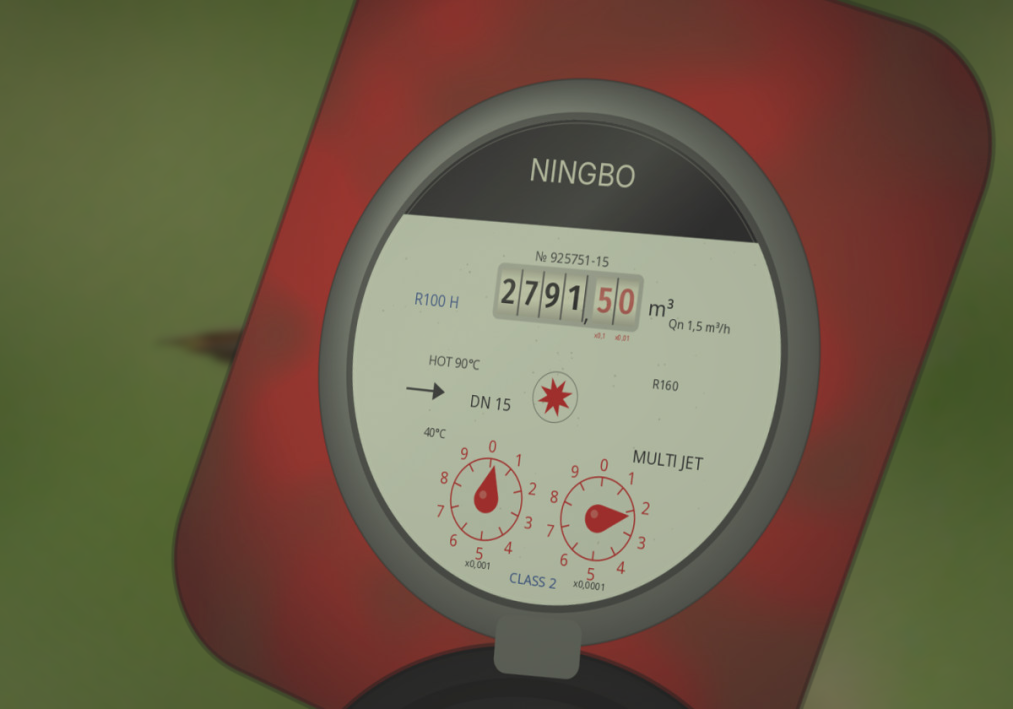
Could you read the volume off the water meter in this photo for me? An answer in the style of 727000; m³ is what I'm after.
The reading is 2791.5002; m³
